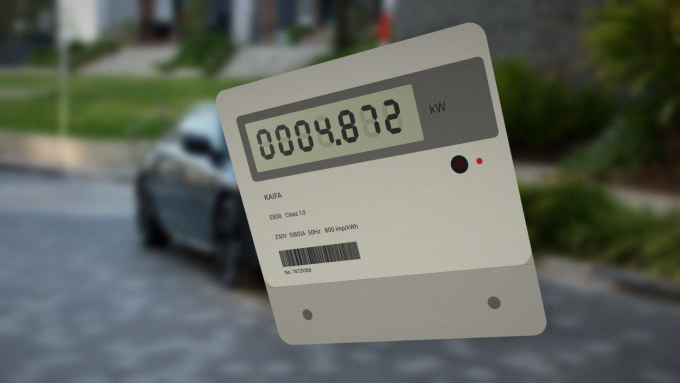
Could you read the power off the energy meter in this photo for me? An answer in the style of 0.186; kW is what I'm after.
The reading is 4.872; kW
